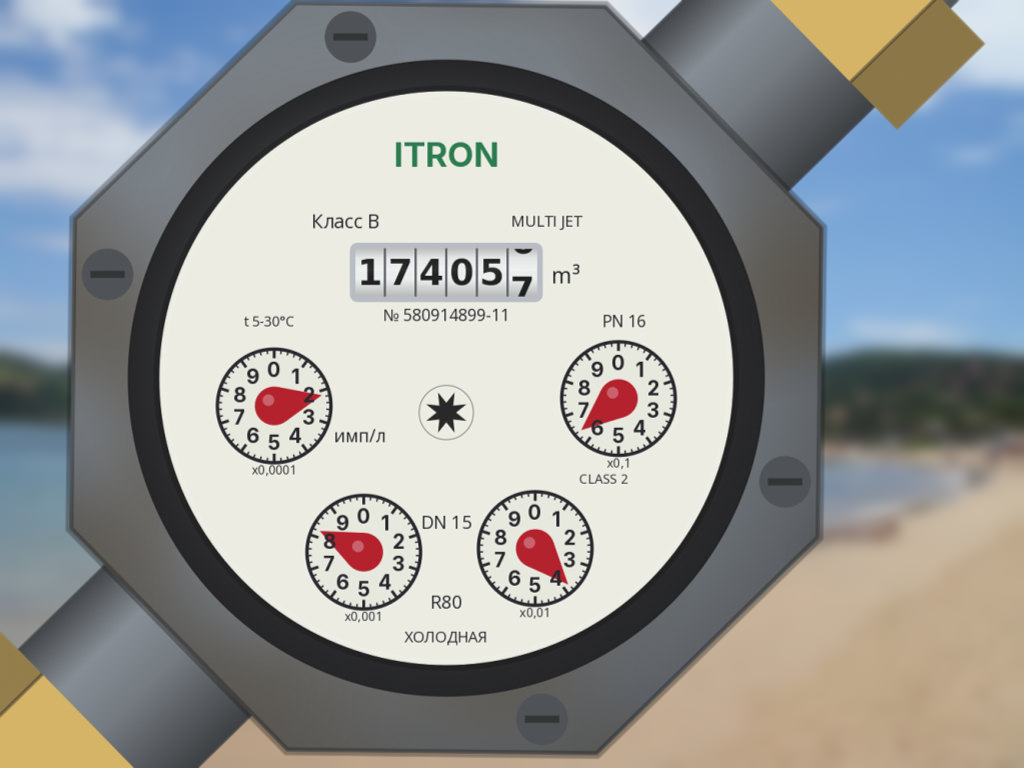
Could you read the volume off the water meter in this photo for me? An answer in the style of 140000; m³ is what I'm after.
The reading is 174056.6382; m³
